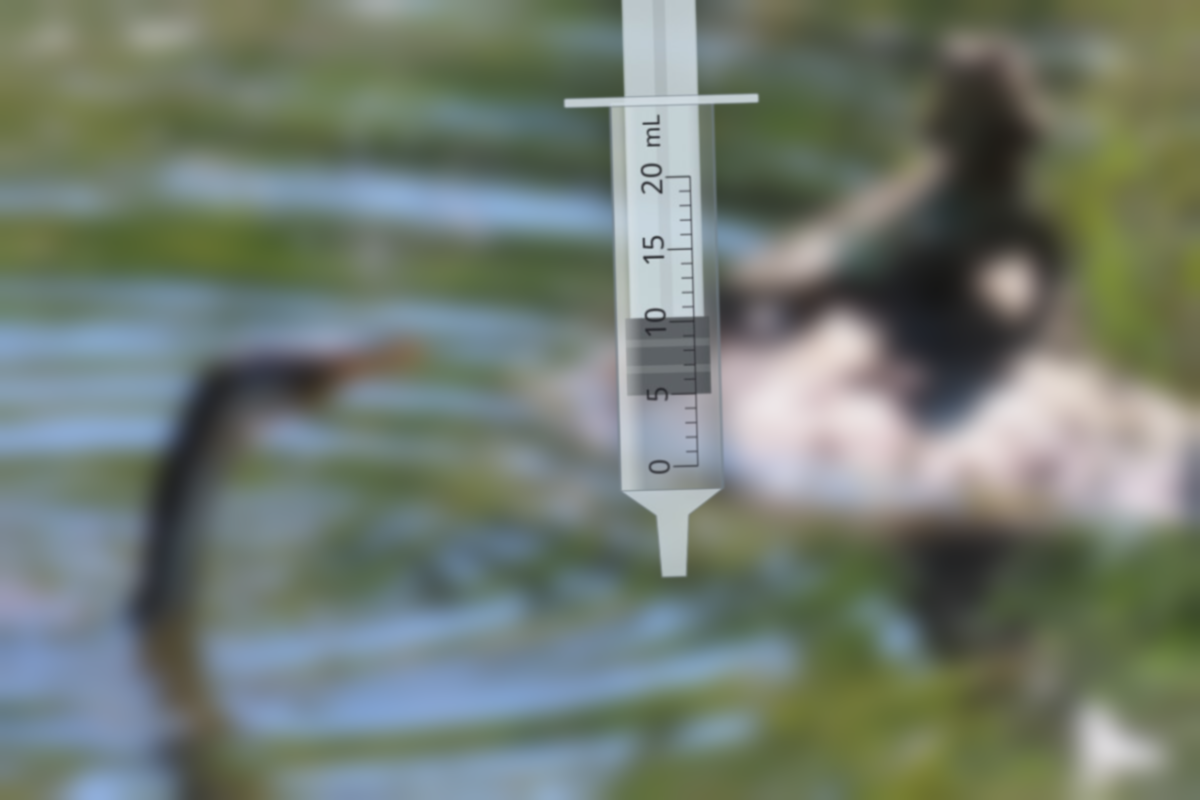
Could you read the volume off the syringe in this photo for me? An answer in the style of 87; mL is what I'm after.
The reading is 5; mL
